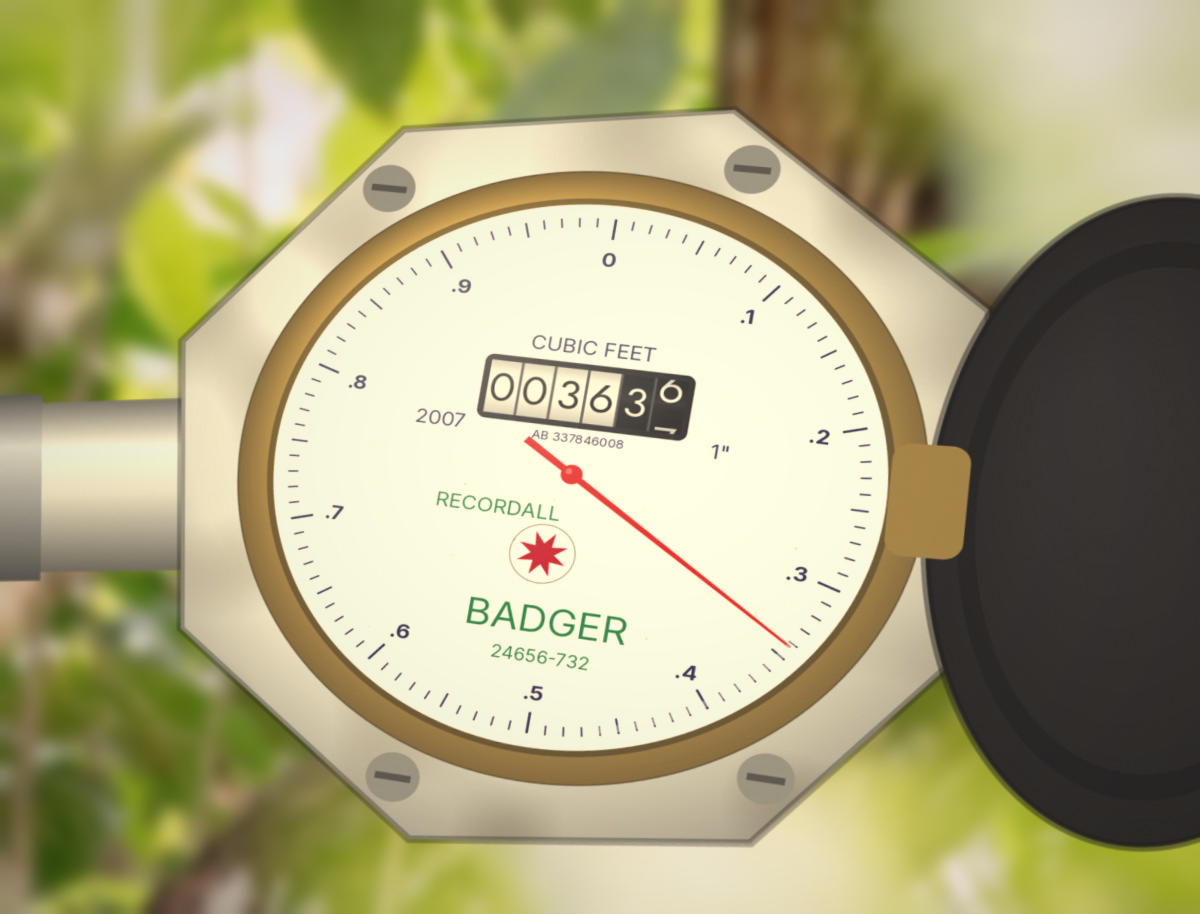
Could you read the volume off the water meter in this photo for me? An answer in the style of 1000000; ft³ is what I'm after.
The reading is 3636.34; ft³
